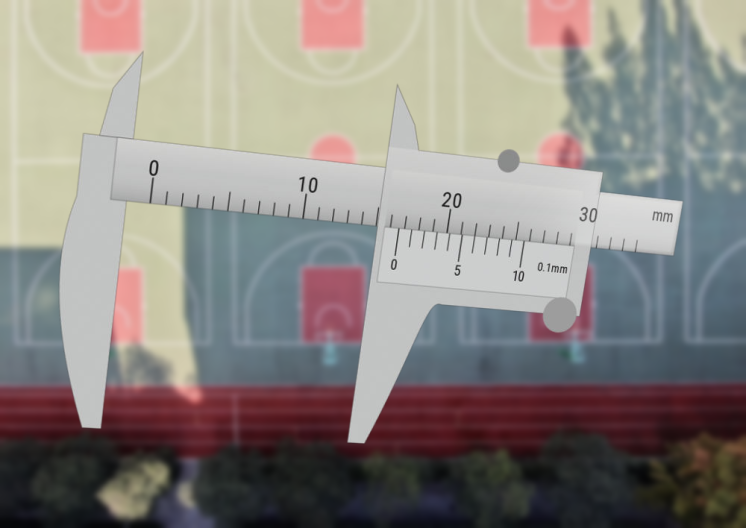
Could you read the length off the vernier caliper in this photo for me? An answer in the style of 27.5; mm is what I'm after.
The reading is 16.6; mm
